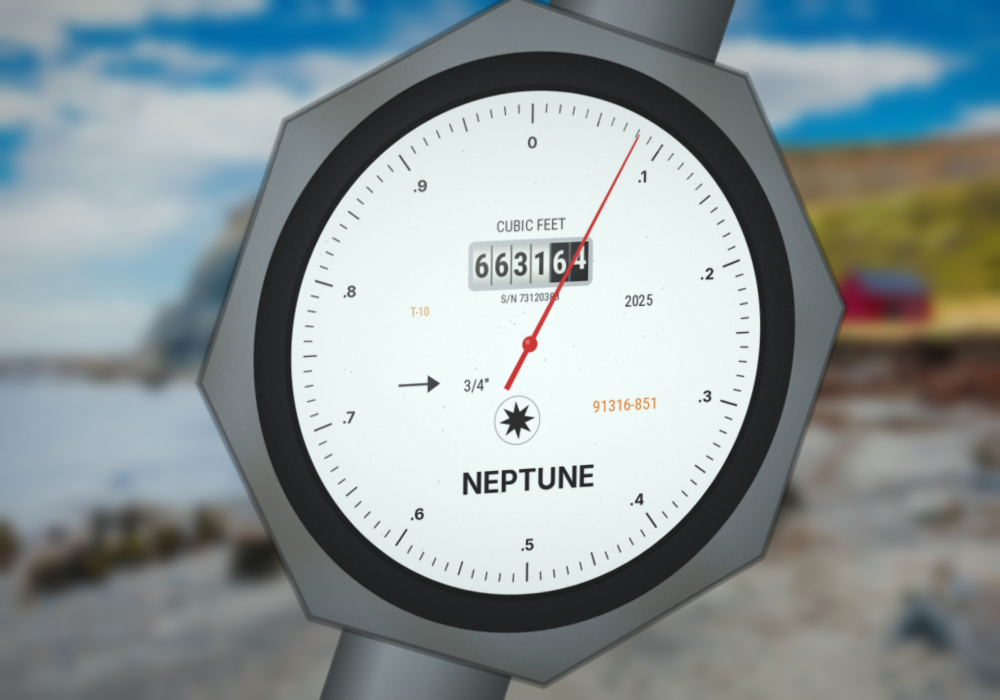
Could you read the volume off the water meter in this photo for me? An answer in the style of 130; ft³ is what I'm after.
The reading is 663164.08; ft³
